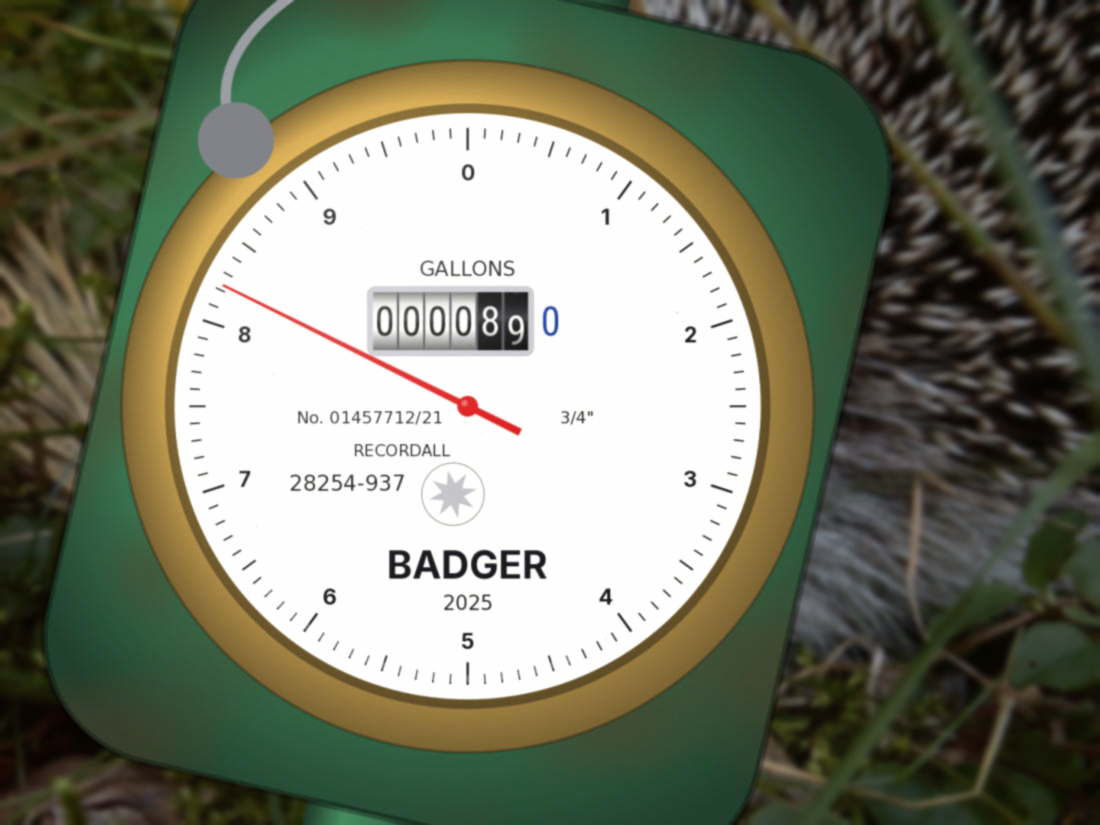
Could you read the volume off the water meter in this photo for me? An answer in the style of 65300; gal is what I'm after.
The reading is 888.2; gal
